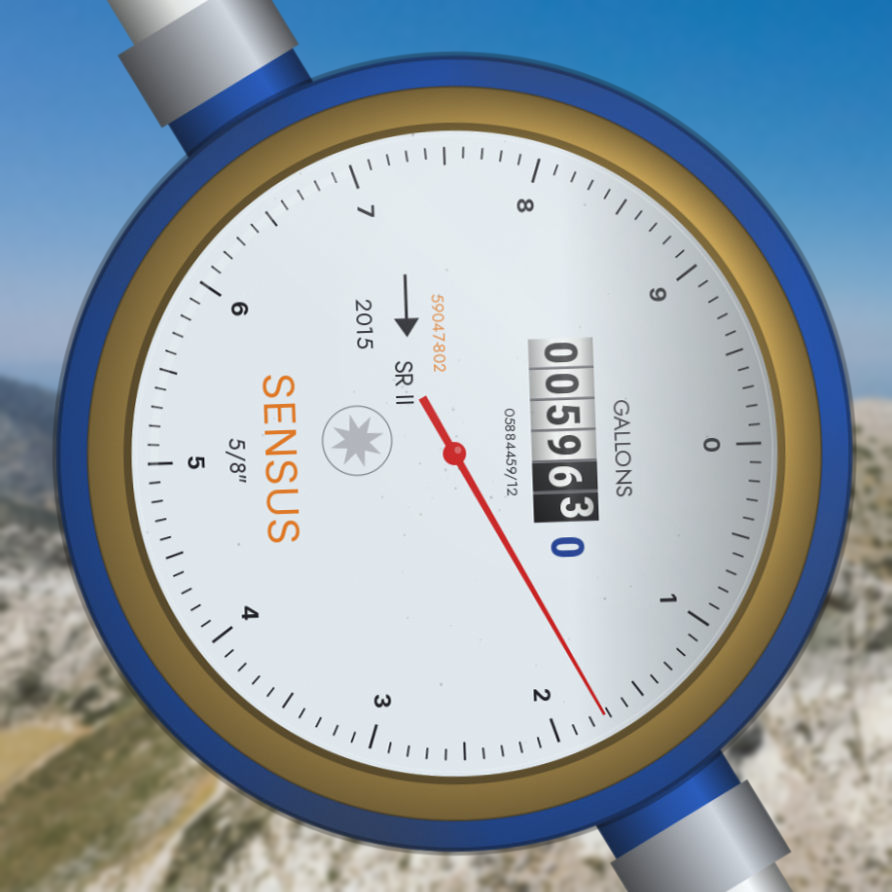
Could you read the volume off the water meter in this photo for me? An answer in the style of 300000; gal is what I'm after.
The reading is 59631.7; gal
